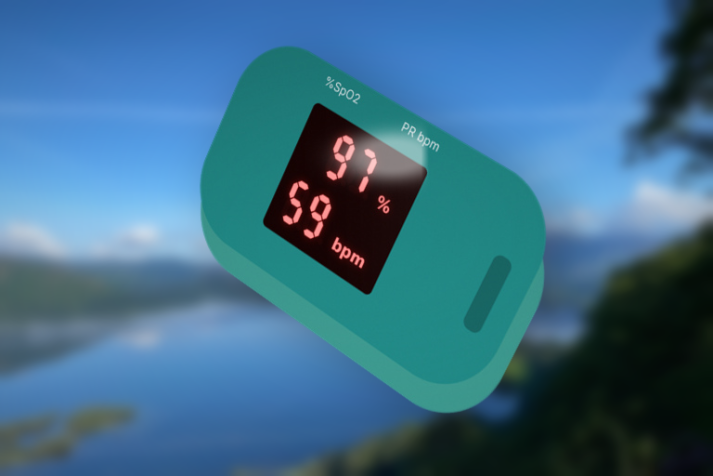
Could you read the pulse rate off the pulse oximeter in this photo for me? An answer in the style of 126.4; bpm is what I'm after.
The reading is 59; bpm
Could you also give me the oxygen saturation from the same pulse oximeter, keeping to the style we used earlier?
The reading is 97; %
